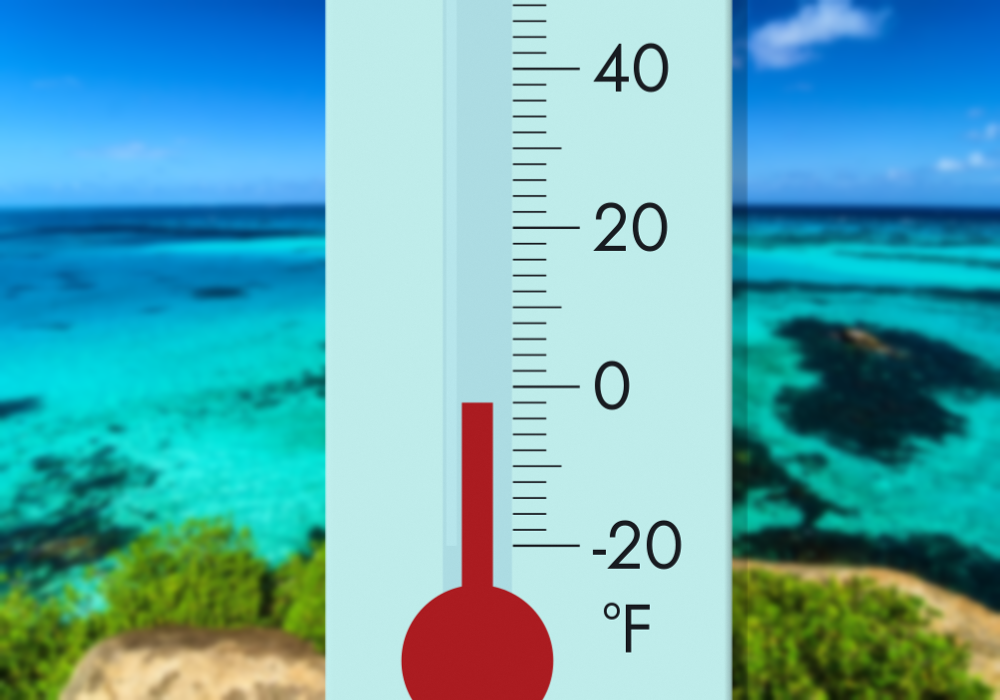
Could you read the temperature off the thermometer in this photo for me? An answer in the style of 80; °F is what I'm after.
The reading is -2; °F
